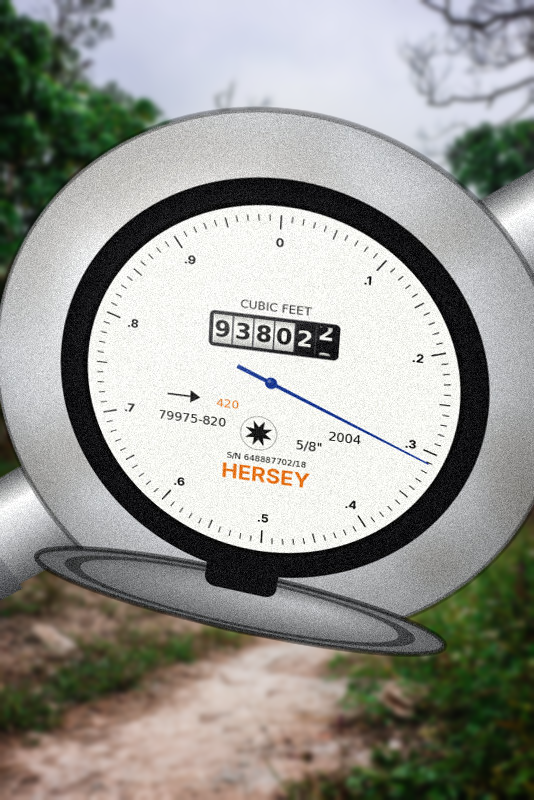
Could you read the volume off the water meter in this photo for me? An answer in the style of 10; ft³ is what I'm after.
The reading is 938022.31; ft³
